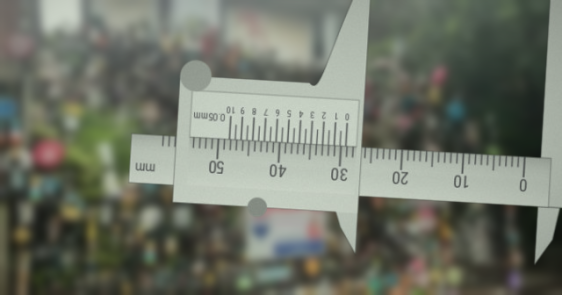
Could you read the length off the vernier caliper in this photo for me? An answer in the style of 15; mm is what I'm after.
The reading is 29.2; mm
